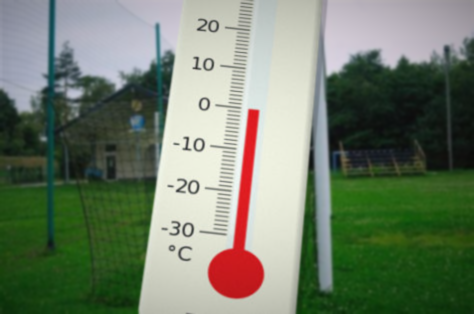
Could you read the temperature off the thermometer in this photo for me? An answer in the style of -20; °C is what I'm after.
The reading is 0; °C
